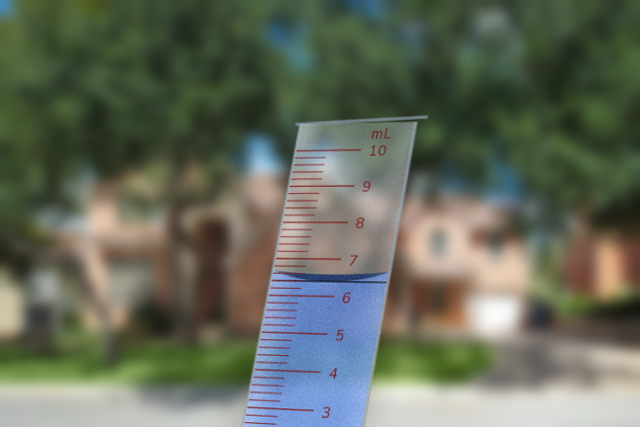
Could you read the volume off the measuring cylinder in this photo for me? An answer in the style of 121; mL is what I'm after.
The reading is 6.4; mL
